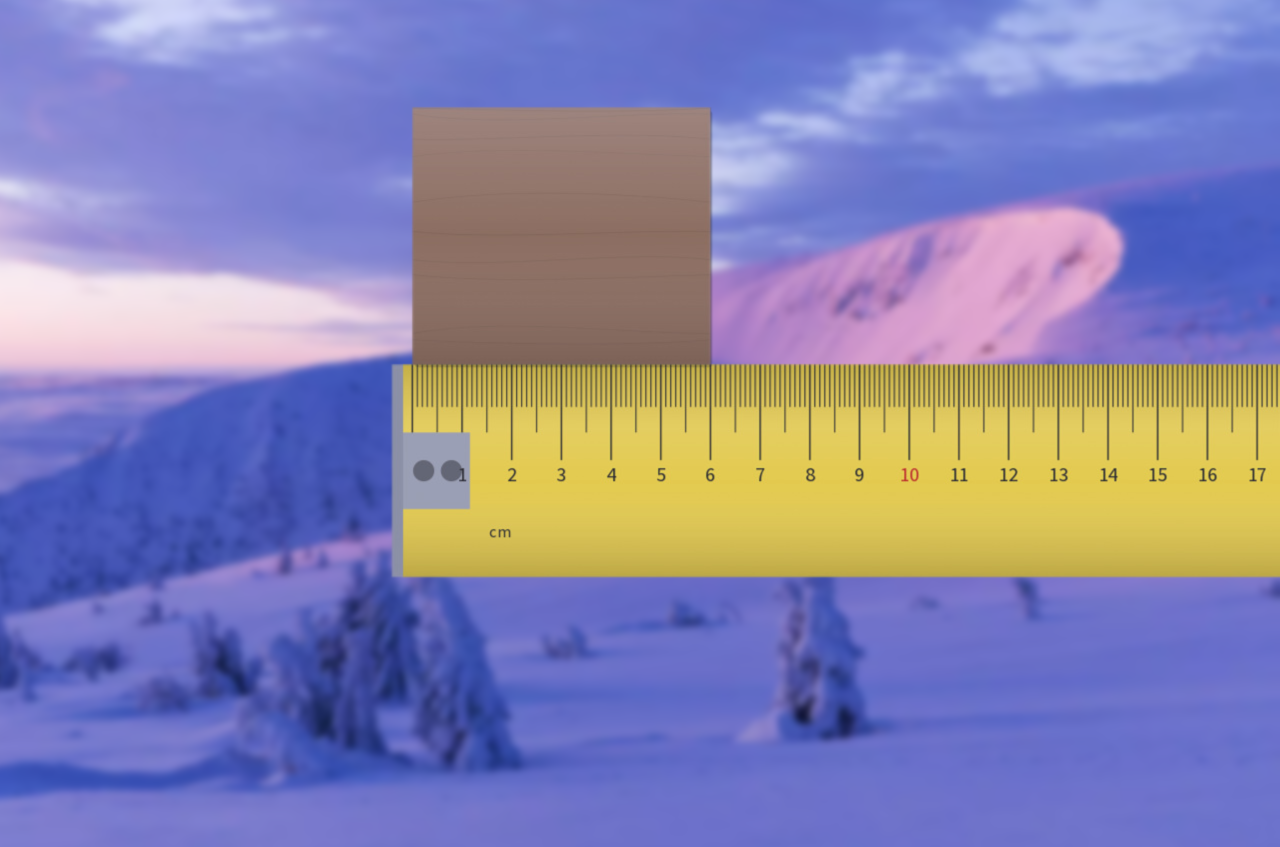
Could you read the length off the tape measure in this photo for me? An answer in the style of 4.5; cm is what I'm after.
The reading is 6; cm
